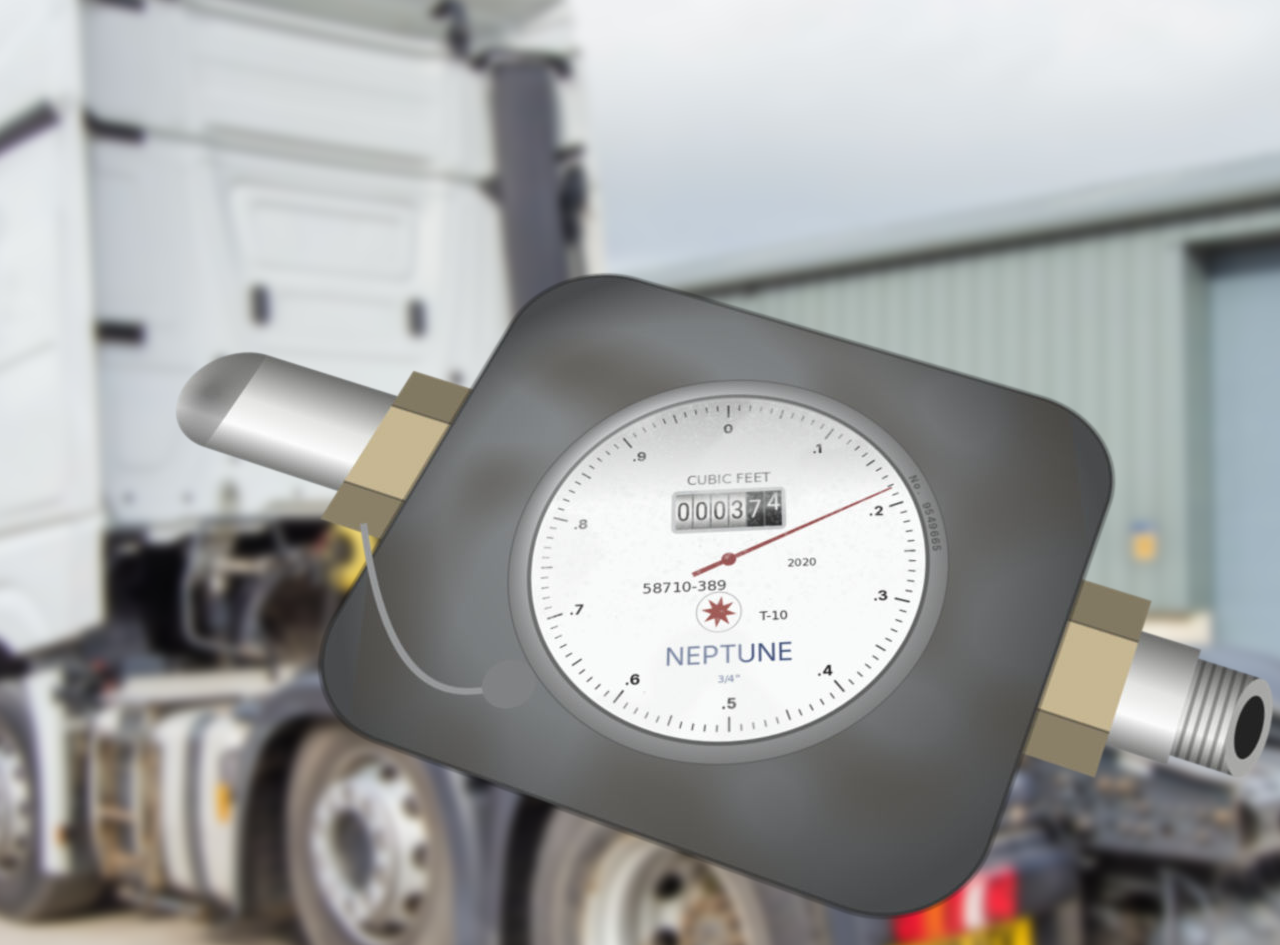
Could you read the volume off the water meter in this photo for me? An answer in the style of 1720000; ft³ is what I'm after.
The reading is 374.18; ft³
